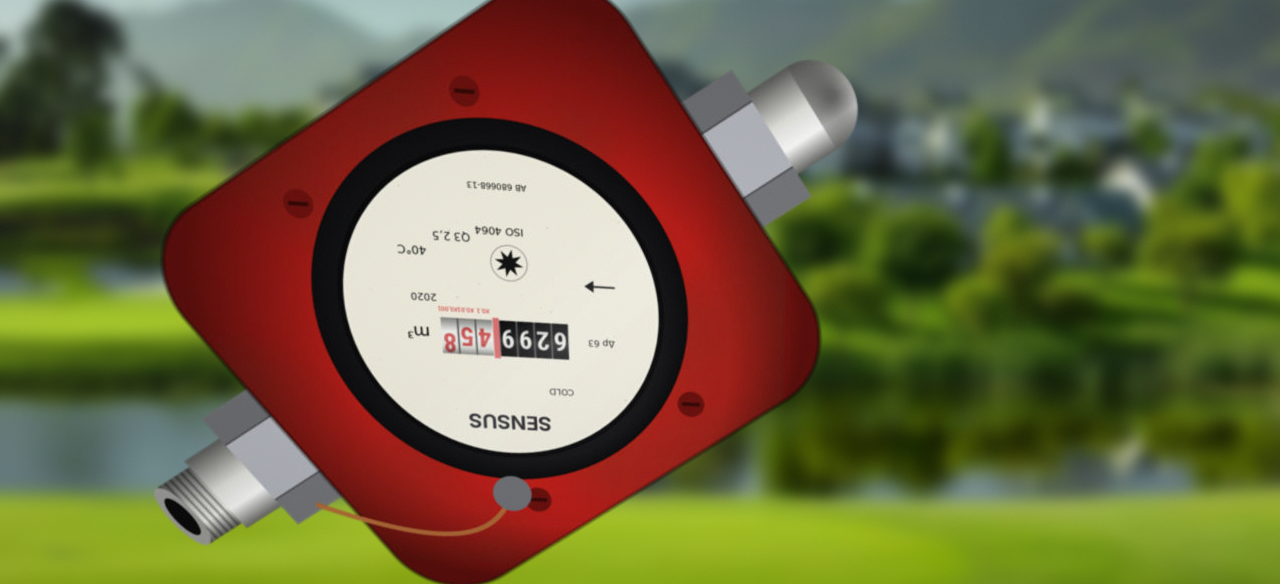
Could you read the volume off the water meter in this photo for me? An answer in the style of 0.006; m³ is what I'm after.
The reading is 6299.458; m³
